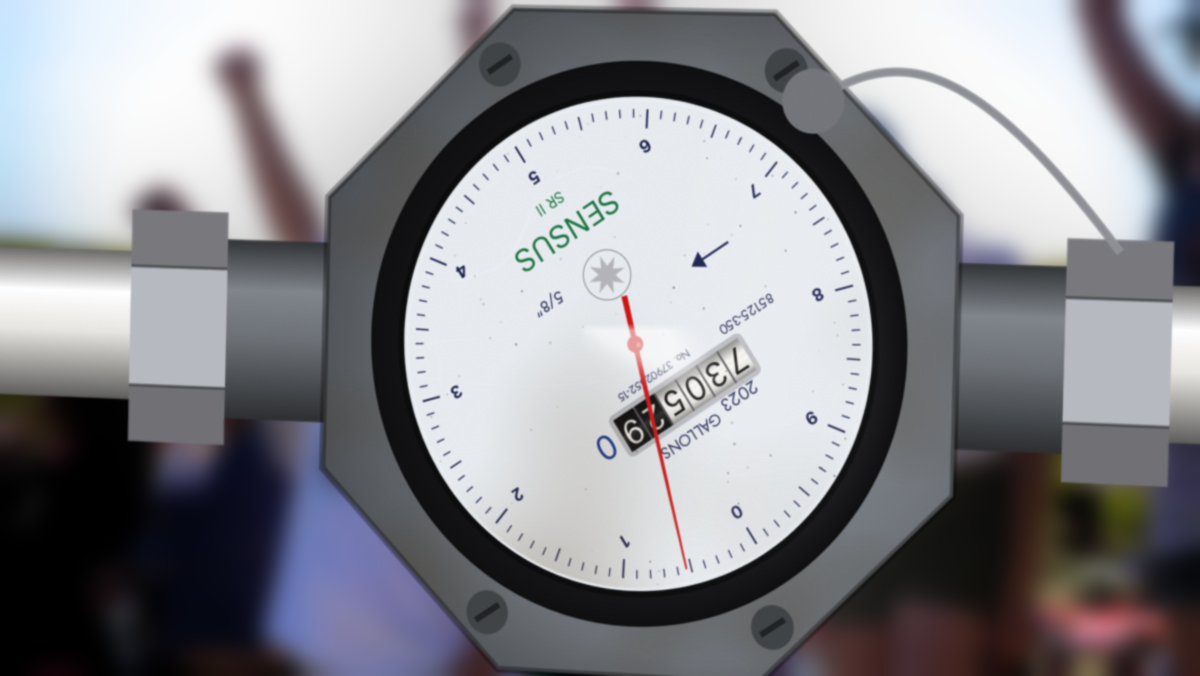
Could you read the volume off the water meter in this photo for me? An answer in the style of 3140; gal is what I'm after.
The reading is 7305290.5; gal
